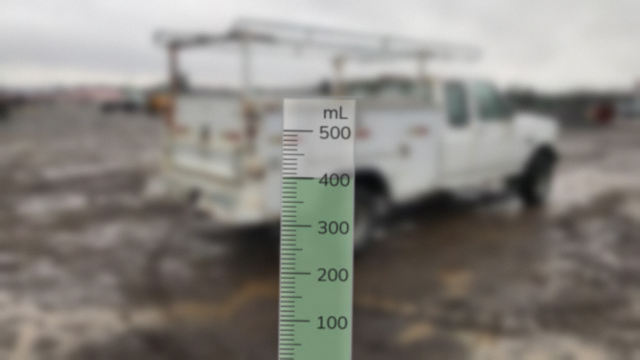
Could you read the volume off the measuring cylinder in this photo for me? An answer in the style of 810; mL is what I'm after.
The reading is 400; mL
